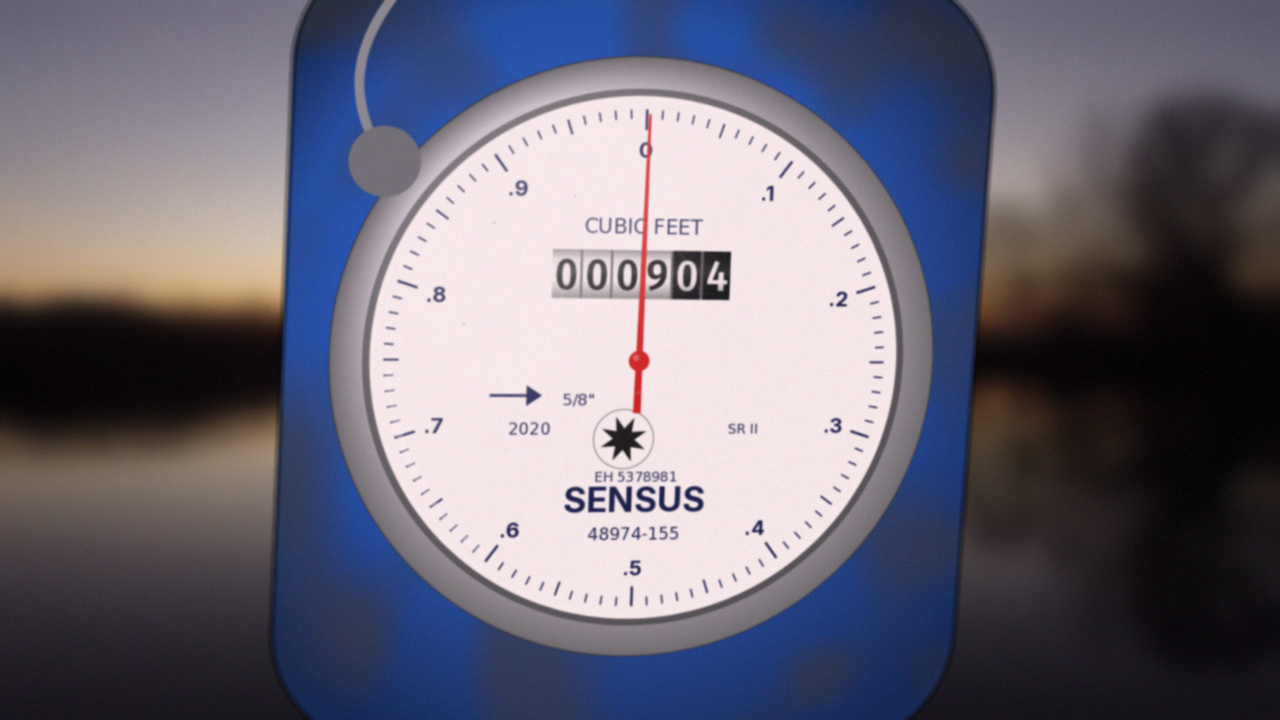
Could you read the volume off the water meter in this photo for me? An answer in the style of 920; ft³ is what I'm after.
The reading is 904.00; ft³
